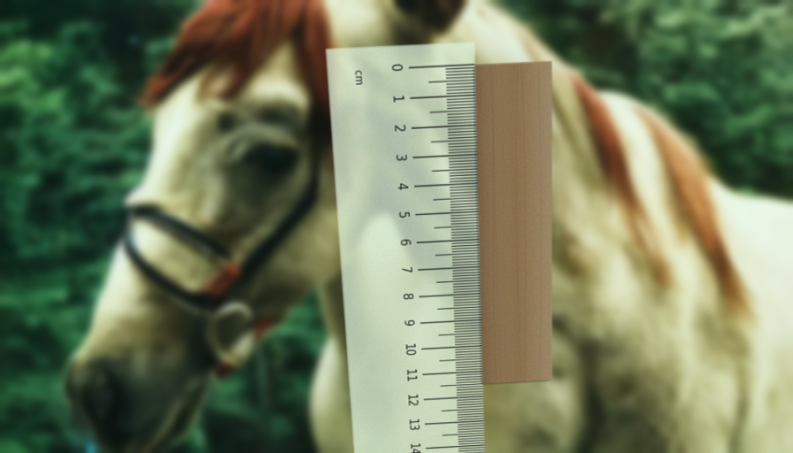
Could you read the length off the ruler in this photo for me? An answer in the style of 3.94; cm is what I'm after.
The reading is 11.5; cm
